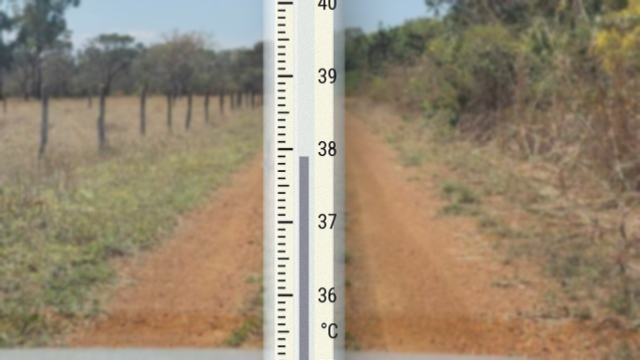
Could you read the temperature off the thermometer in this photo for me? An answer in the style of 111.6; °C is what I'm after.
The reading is 37.9; °C
